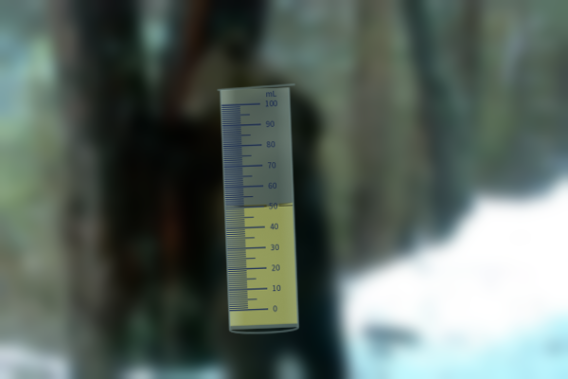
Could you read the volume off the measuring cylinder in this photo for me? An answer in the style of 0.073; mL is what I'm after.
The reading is 50; mL
